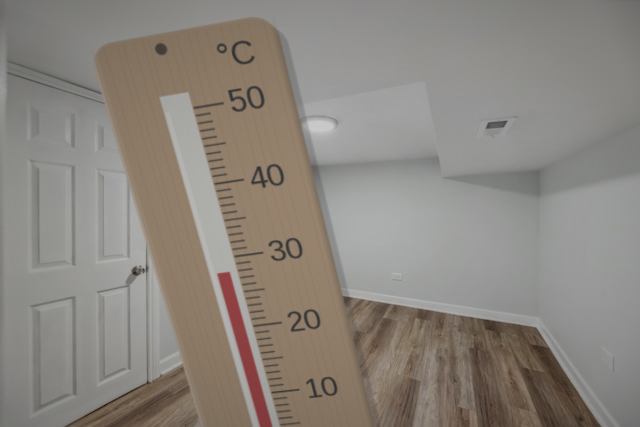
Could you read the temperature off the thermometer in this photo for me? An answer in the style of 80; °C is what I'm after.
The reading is 28; °C
